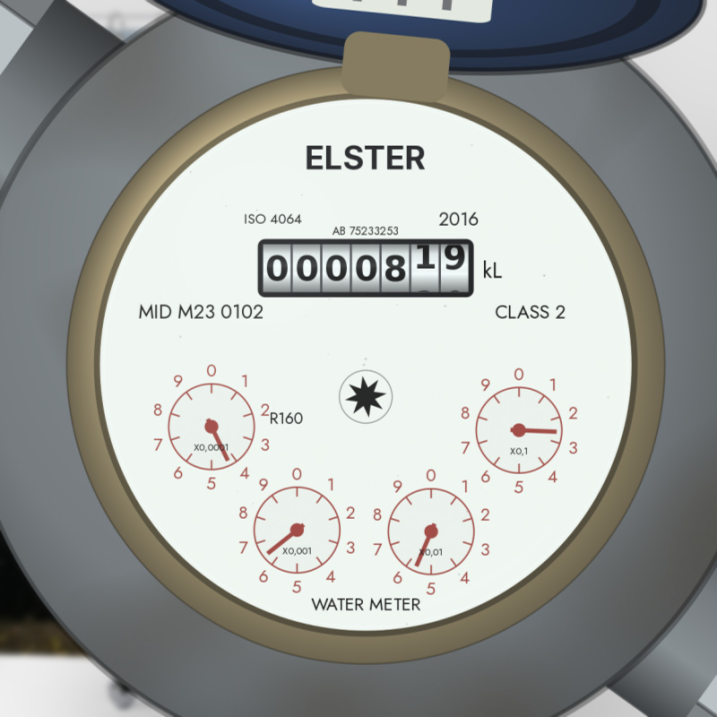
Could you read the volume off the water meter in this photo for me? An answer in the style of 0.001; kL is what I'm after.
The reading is 819.2564; kL
